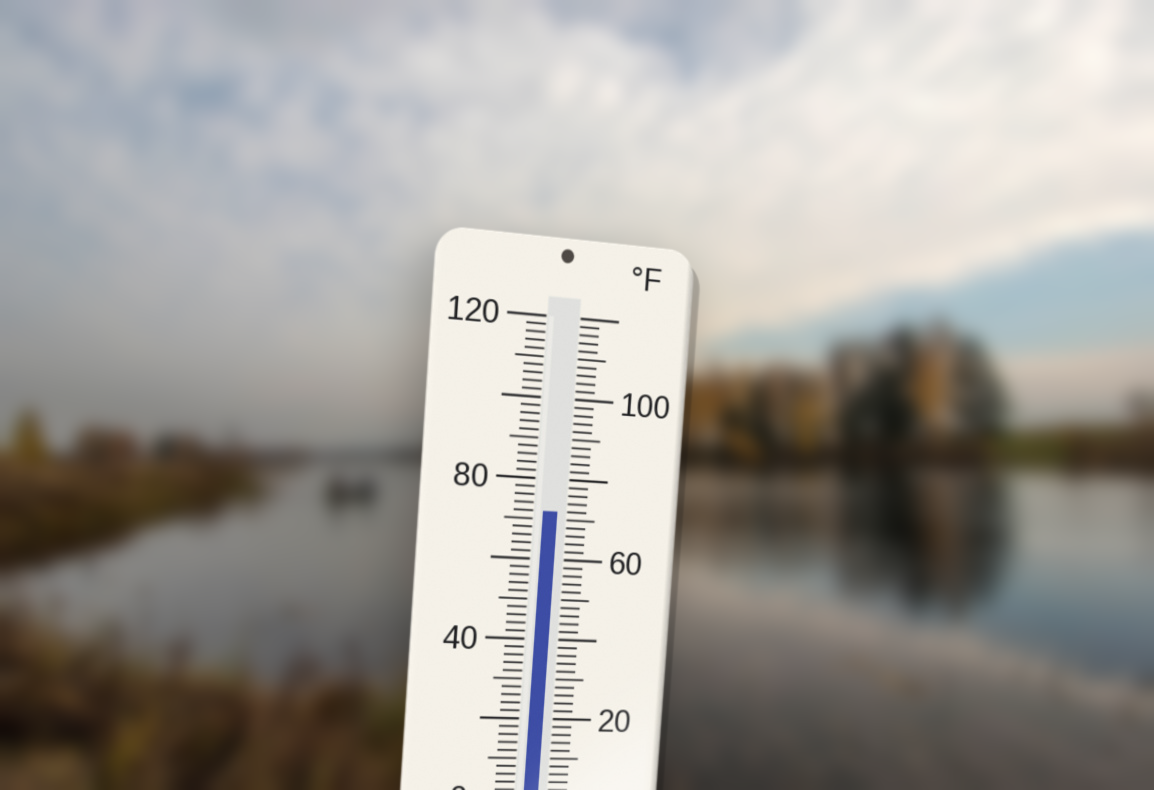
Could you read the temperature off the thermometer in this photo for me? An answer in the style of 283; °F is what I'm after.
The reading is 72; °F
